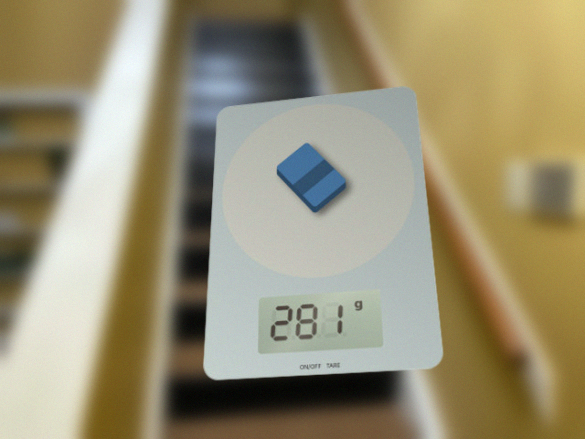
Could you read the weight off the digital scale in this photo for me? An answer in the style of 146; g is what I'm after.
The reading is 281; g
